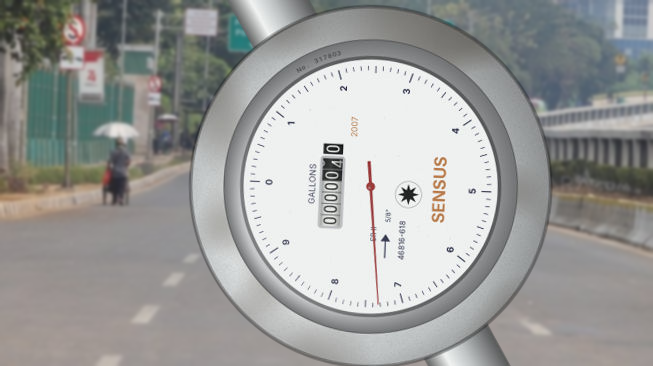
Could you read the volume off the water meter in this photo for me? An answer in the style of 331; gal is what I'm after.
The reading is 37.3; gal
